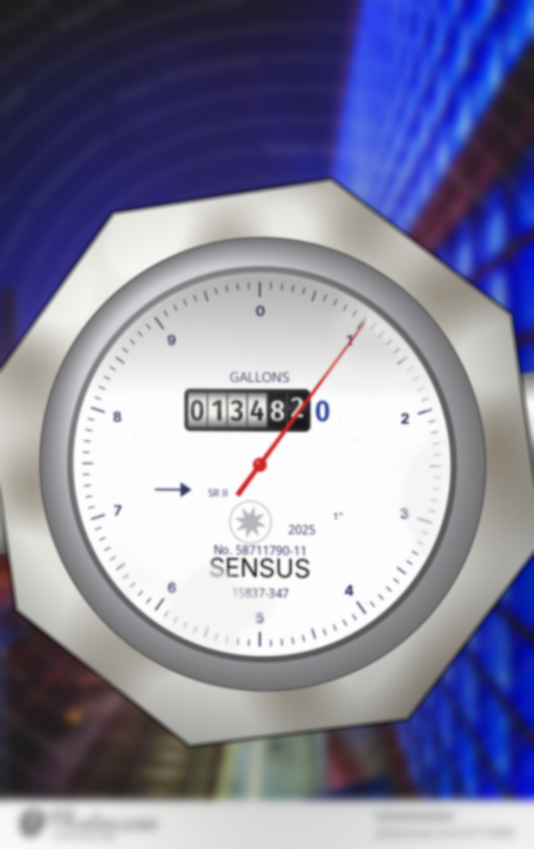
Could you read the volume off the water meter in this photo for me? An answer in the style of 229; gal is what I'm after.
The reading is 134821.0; gal
